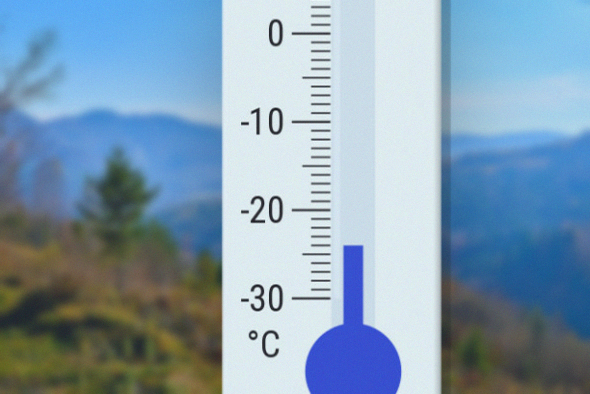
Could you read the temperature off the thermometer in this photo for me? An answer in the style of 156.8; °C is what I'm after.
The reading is -24; °C
